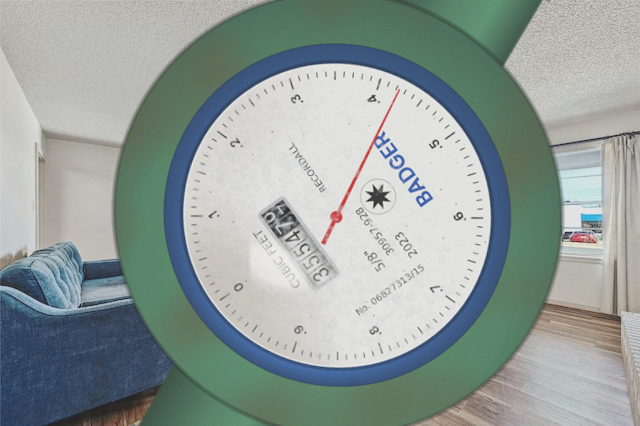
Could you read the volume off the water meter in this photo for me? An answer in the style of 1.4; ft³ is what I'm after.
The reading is 355476.42; ft³
